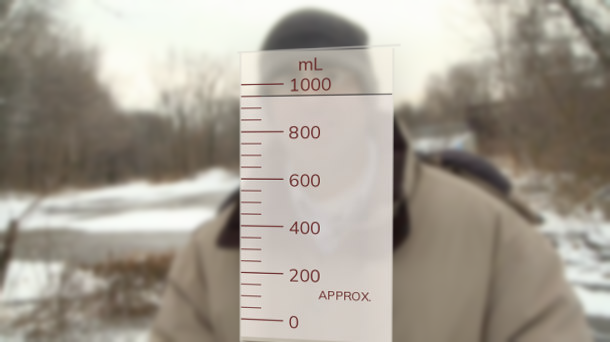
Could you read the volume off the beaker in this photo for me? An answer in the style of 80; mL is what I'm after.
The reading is 950; mL
